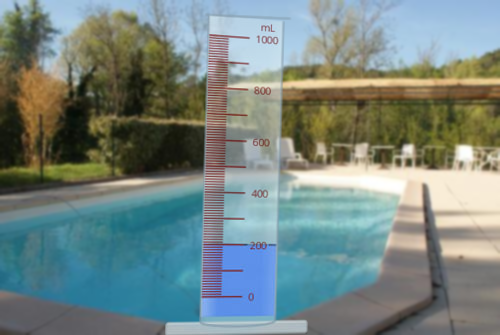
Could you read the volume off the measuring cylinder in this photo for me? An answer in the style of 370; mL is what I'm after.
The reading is 200; mL
